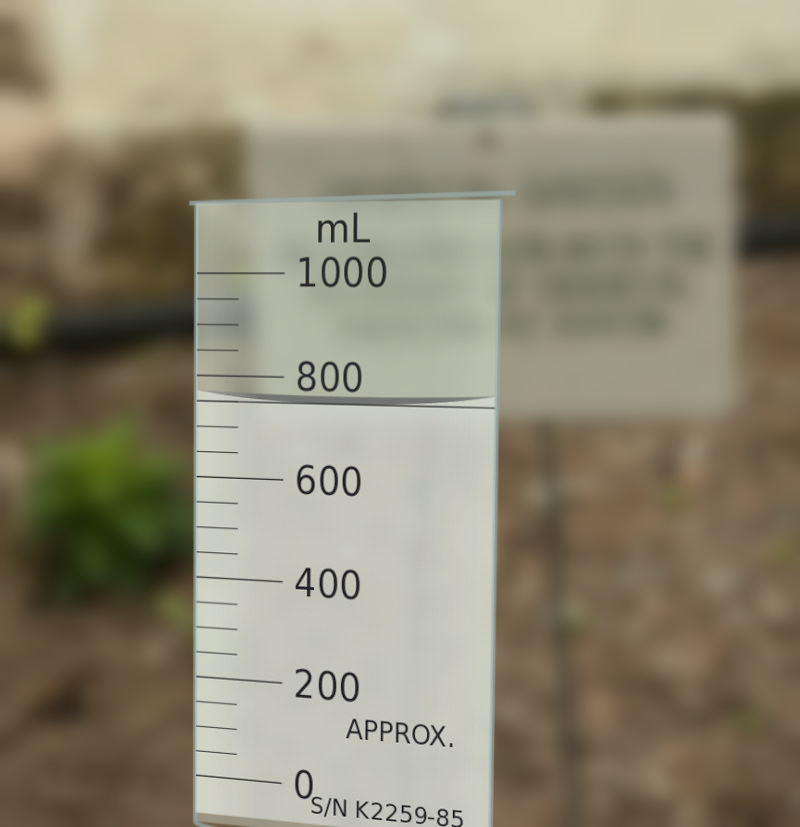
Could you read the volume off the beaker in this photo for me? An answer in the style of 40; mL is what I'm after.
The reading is 750; mL
